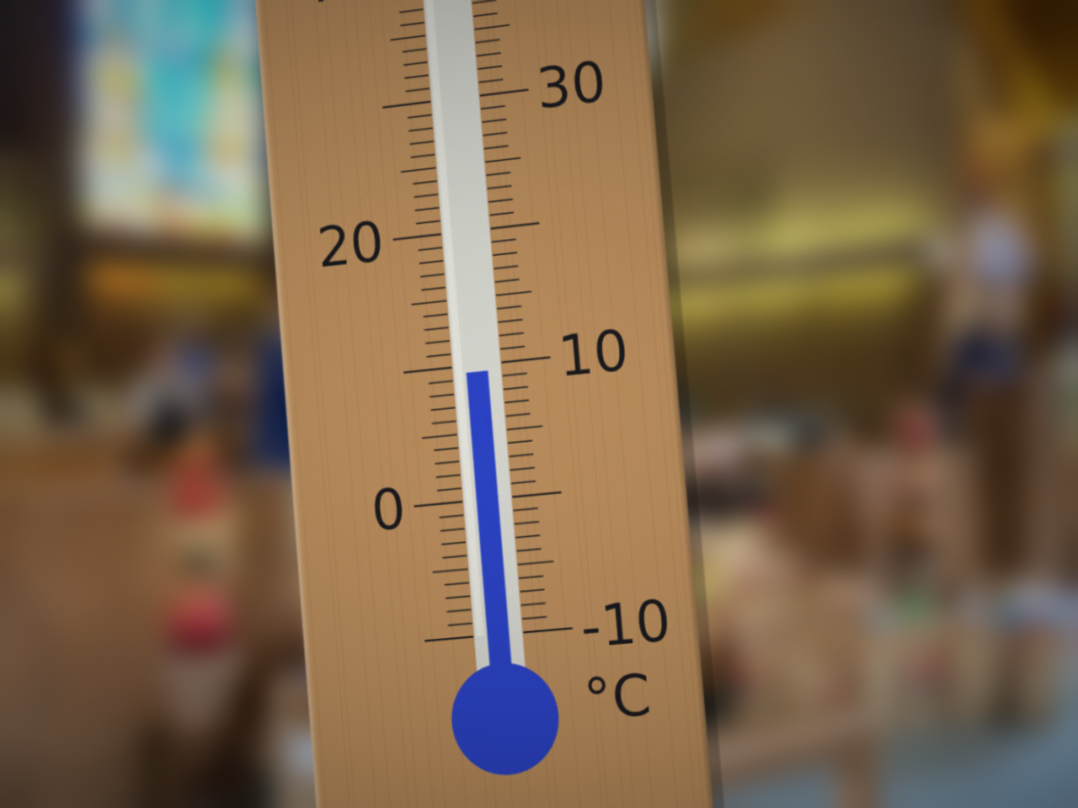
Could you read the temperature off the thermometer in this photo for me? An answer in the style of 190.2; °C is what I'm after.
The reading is 9.5; °C
